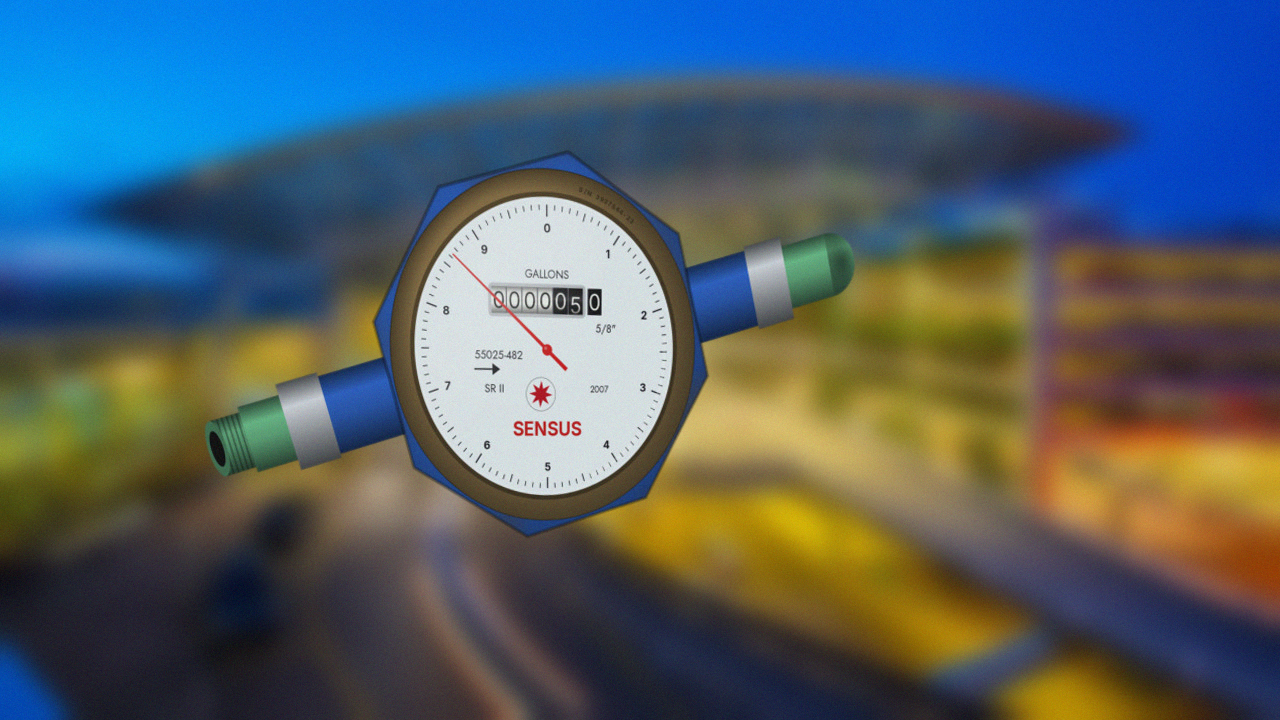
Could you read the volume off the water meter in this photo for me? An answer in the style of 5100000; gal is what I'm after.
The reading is 48.6; gal
